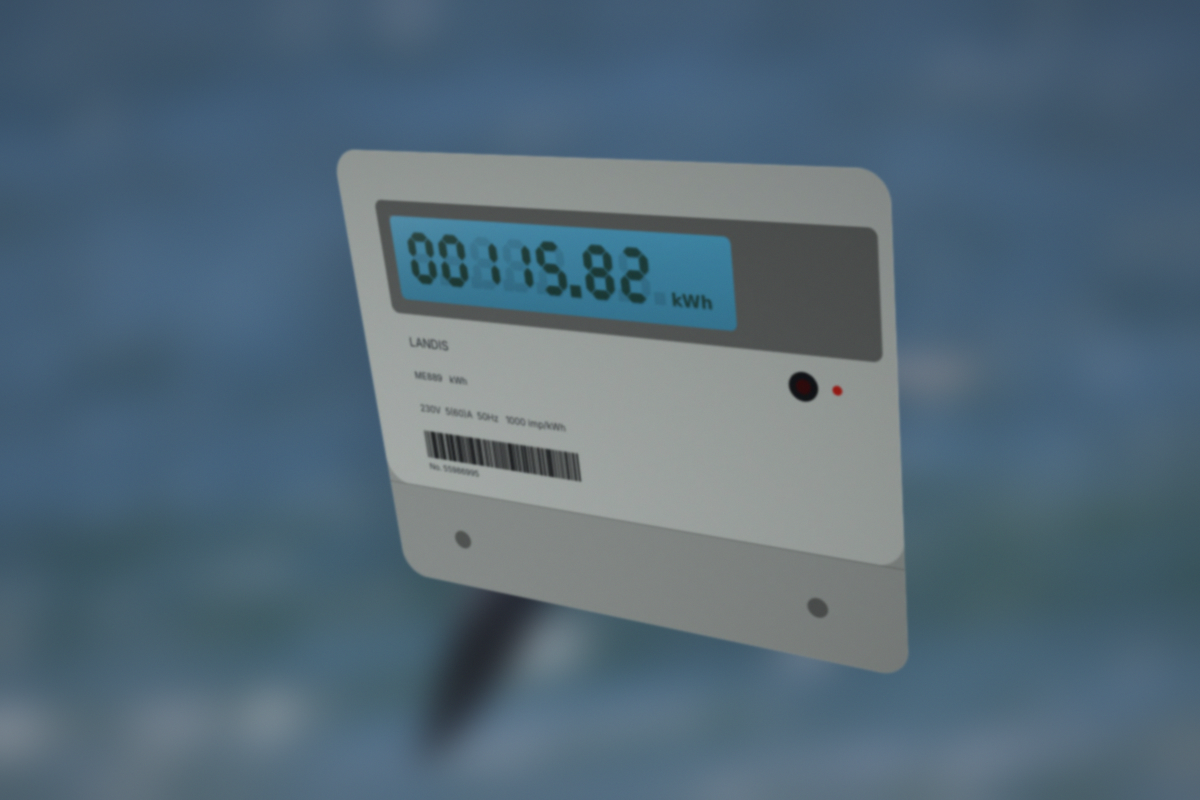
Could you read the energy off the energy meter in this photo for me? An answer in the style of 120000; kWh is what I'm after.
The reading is 115.82; kWh
